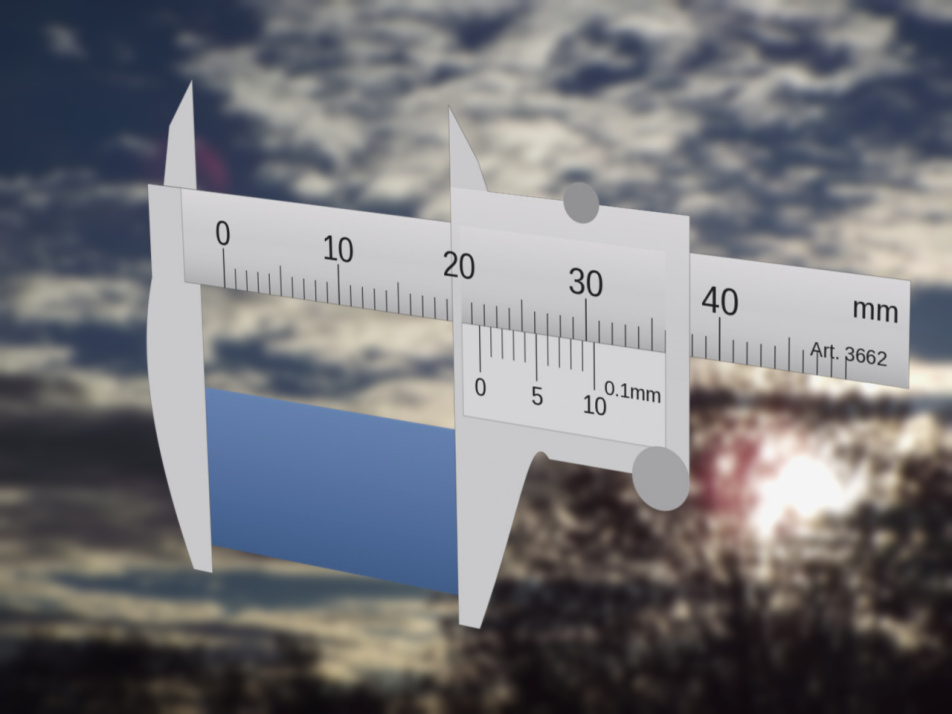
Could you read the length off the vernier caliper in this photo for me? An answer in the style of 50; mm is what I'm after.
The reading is 21.6; mm
